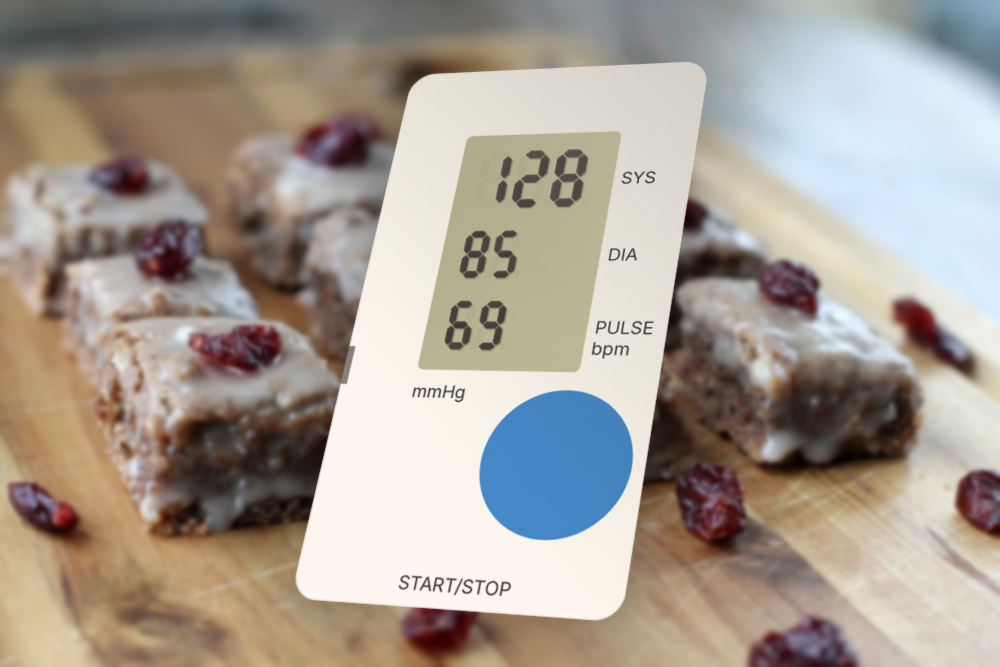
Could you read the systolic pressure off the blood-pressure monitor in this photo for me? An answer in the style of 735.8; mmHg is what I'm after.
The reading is 128; mmHg
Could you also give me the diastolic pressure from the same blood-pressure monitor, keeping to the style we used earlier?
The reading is 85; mmHg
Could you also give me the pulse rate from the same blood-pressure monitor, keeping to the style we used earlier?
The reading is 69; bpm
